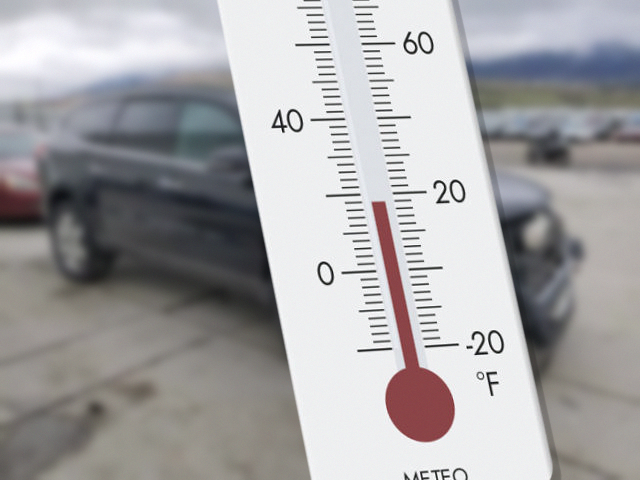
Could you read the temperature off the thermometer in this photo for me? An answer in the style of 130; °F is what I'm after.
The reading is 18; °F
